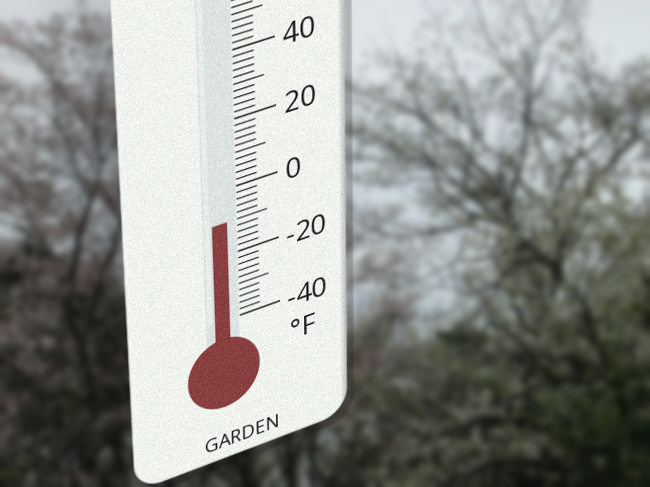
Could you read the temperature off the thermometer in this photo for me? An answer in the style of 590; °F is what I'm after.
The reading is -10; °F
